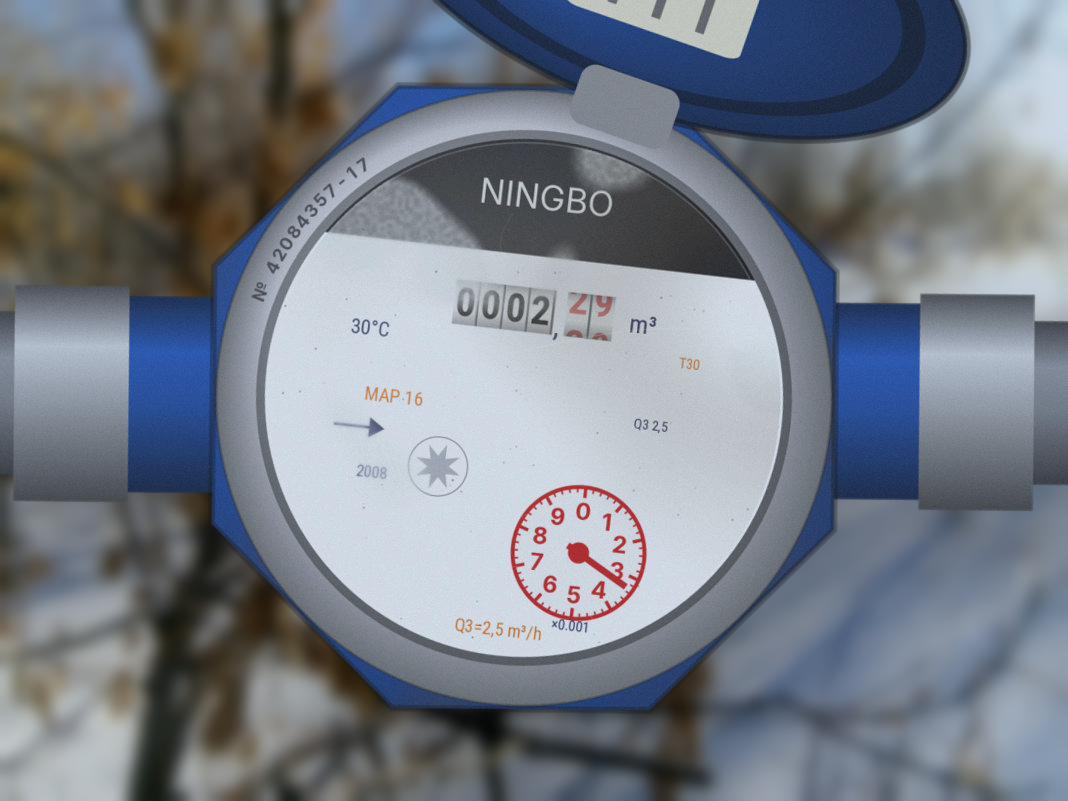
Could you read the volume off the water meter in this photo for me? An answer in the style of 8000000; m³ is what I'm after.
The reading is 2.293; m³
